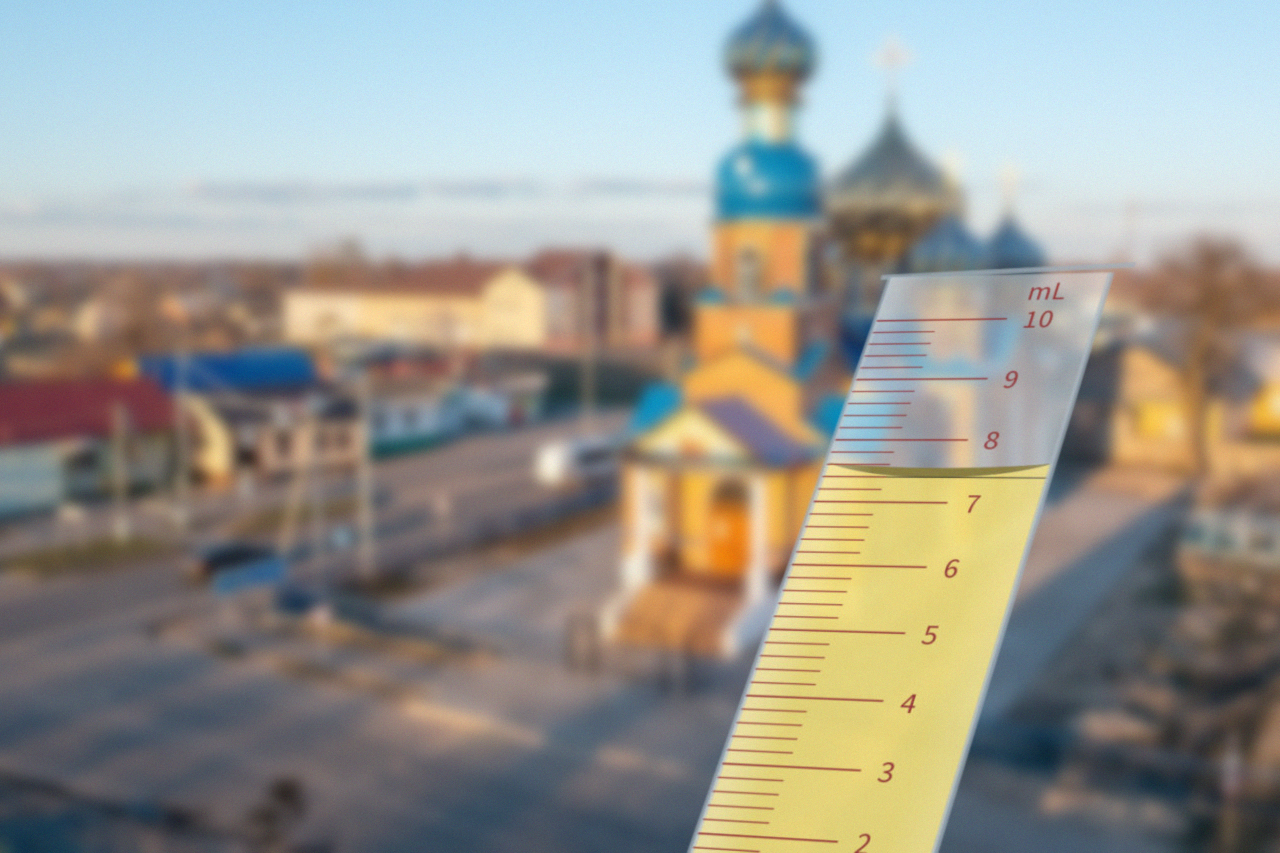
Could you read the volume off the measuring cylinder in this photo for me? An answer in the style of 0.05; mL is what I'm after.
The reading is 7.4; mL
